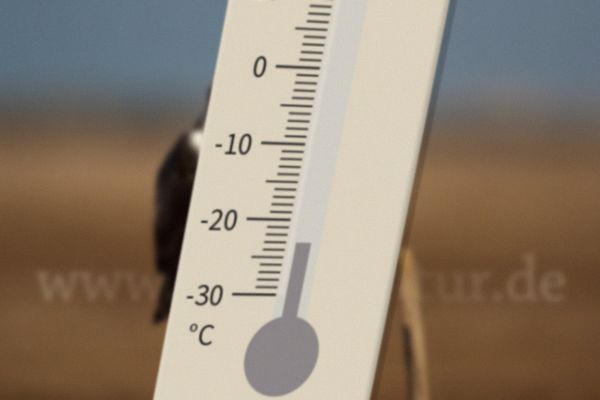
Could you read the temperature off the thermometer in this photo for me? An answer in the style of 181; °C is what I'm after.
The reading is -23; °C
